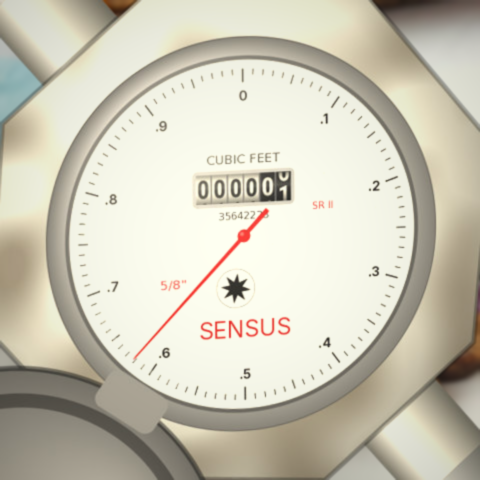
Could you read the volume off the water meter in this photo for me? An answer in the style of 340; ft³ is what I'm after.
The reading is 0.62; ft³
